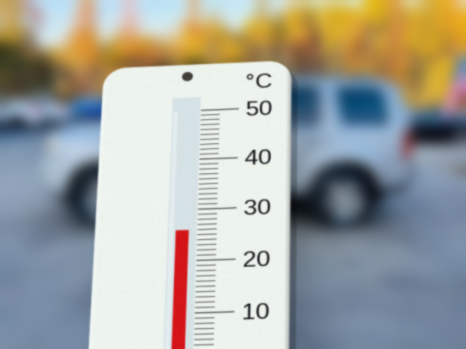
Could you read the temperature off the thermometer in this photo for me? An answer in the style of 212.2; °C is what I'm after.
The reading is 26; °C
